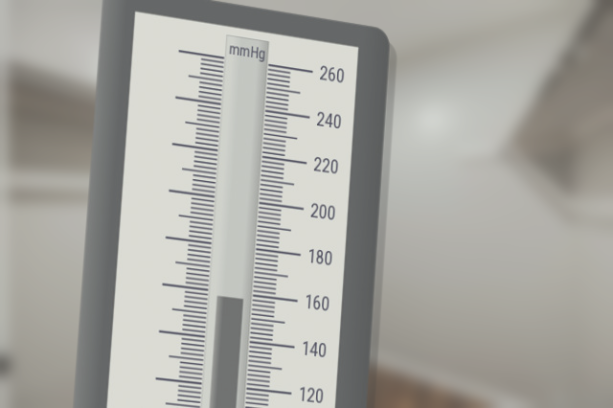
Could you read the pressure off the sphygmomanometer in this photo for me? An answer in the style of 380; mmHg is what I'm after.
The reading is 158; mmHg
